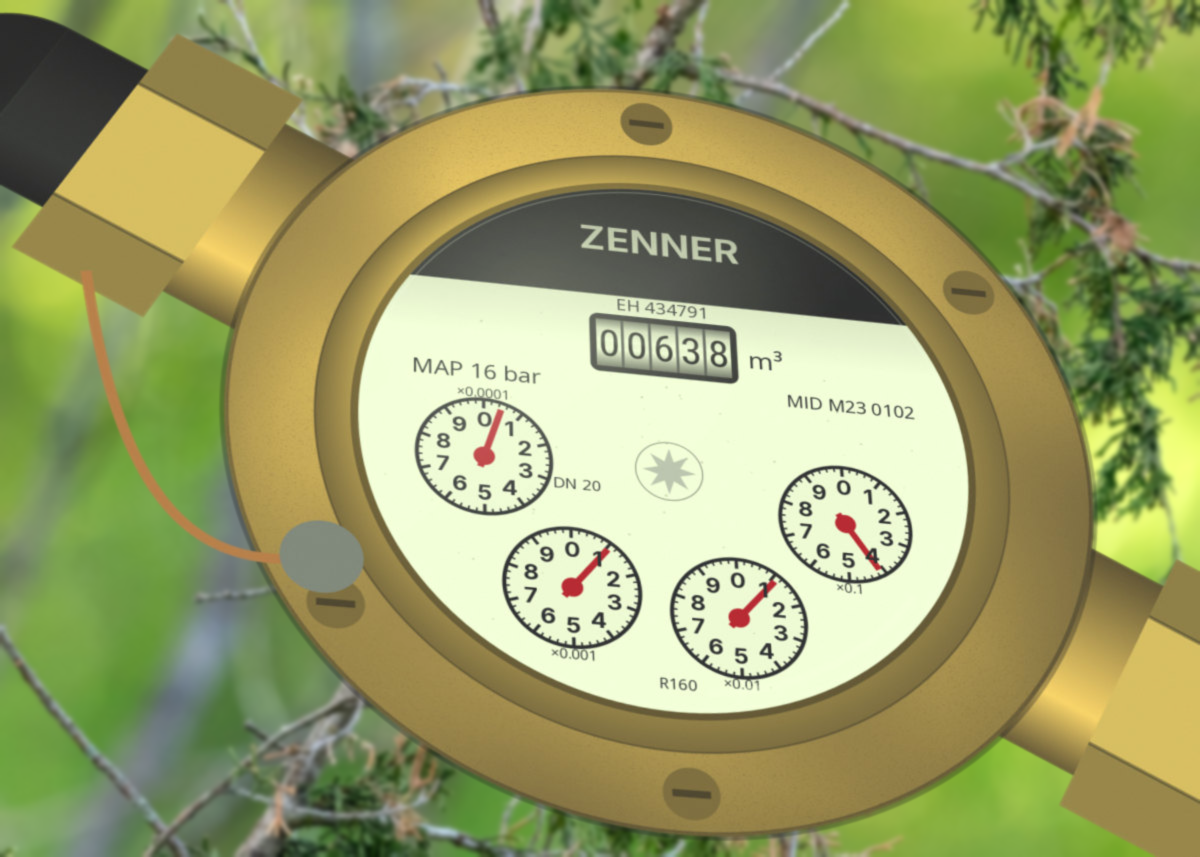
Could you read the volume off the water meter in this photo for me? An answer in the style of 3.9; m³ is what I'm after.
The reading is 638.4110; m³
